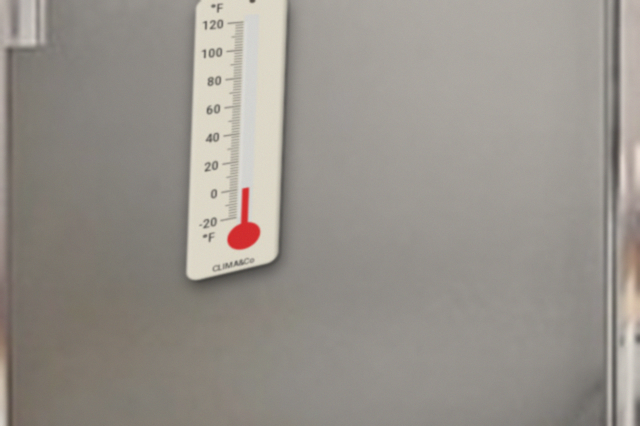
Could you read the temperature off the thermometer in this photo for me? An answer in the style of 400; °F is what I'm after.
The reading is 0; °F
